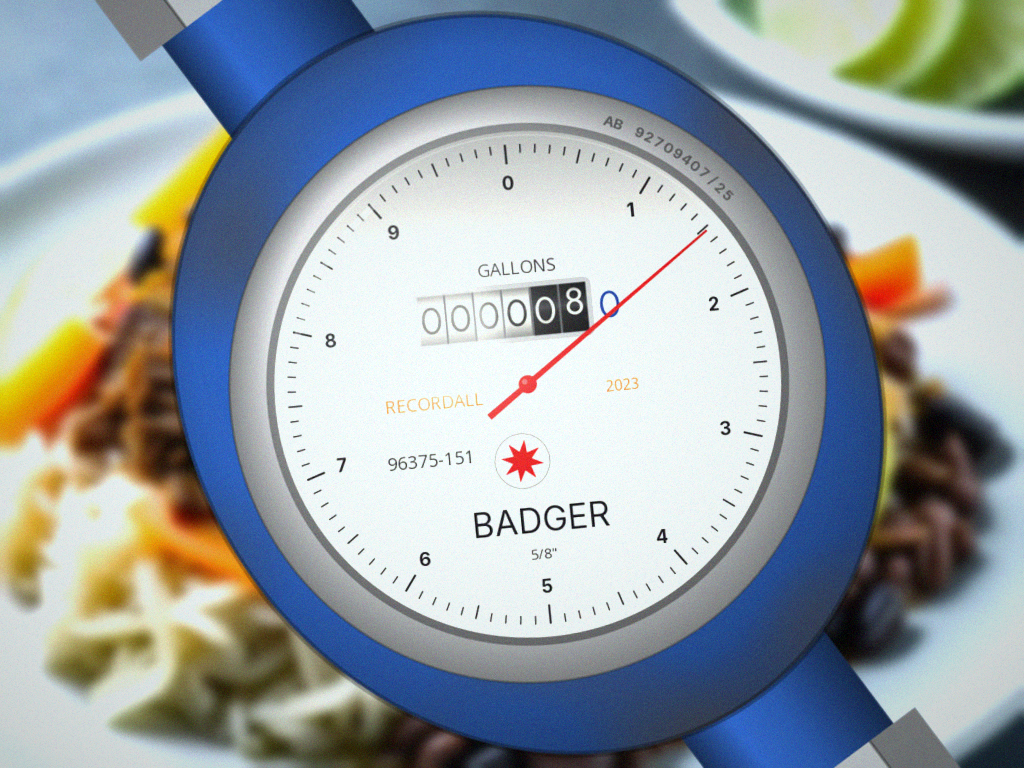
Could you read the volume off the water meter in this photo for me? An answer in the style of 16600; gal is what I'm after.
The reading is 81.5; gal
